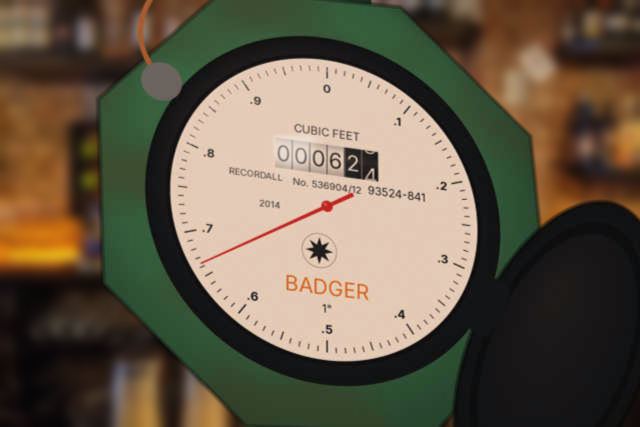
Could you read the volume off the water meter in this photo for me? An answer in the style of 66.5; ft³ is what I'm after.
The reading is 623.66; ft³
